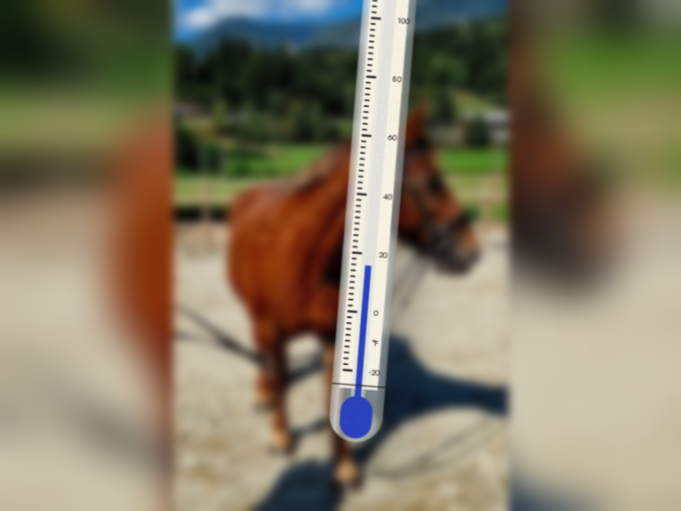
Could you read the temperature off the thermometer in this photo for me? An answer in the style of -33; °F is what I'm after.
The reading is 16; °F
